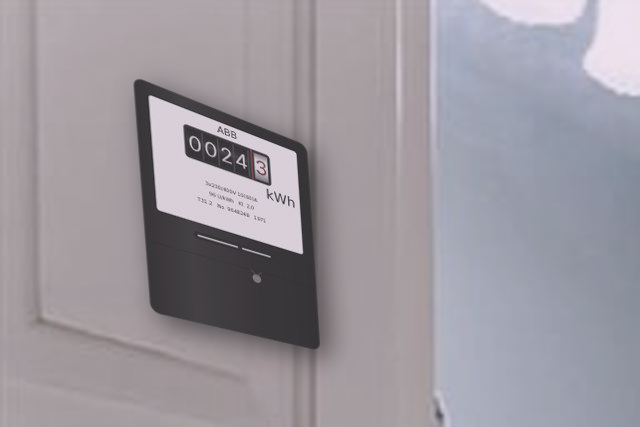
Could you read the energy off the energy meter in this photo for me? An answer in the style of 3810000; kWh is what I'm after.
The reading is 24.3; kWh
